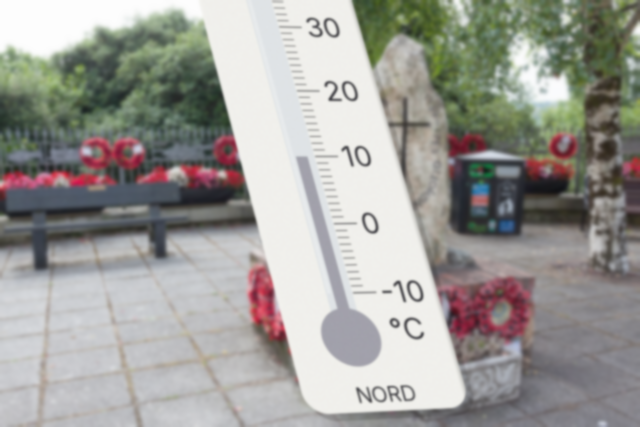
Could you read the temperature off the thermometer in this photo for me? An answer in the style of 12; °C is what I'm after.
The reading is 10; °C
